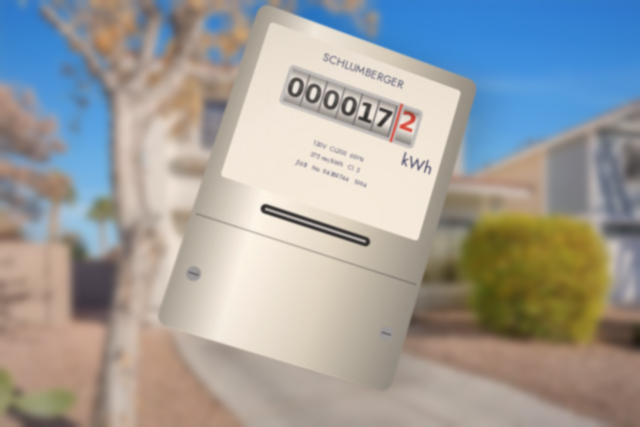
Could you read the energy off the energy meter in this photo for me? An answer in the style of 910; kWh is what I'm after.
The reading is 17.2; kWh
